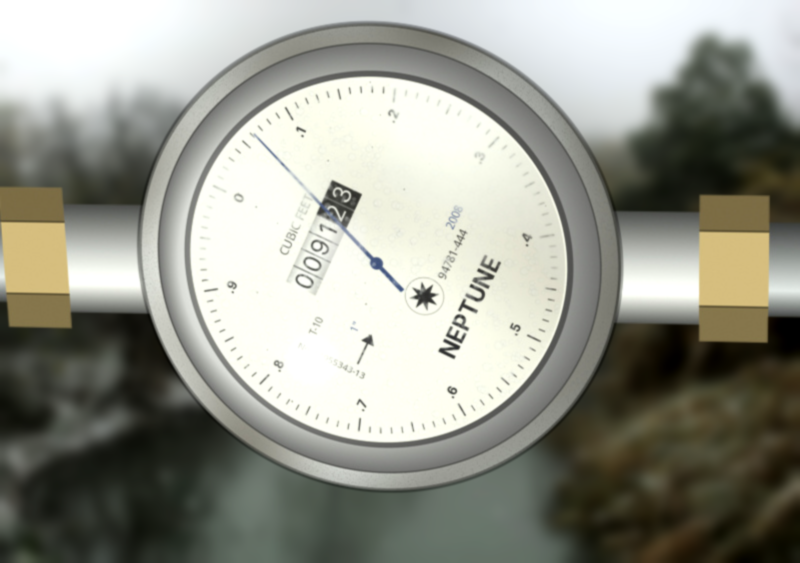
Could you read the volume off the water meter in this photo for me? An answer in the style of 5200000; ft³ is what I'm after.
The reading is 9123.06; ft³
